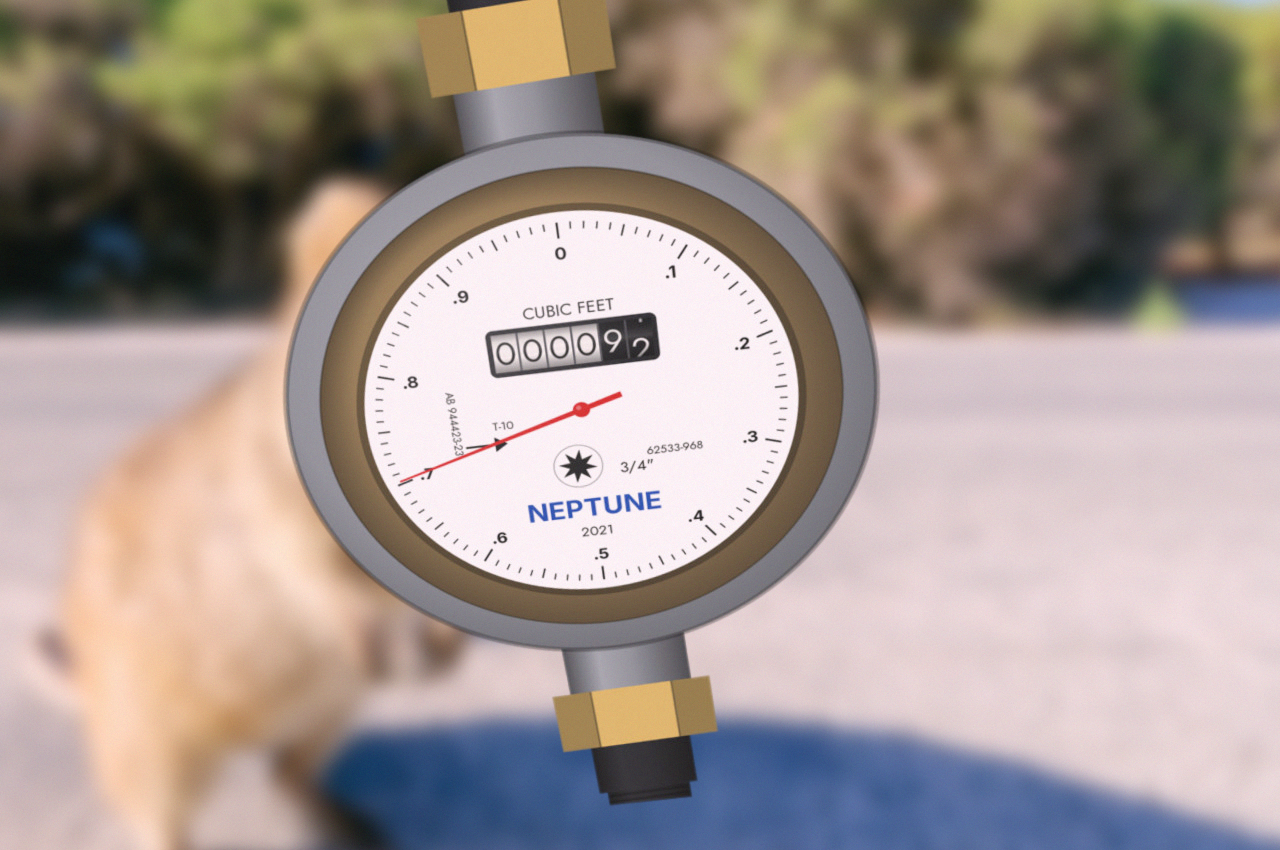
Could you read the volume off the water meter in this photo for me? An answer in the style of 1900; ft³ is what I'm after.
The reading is 91.70; ft³
